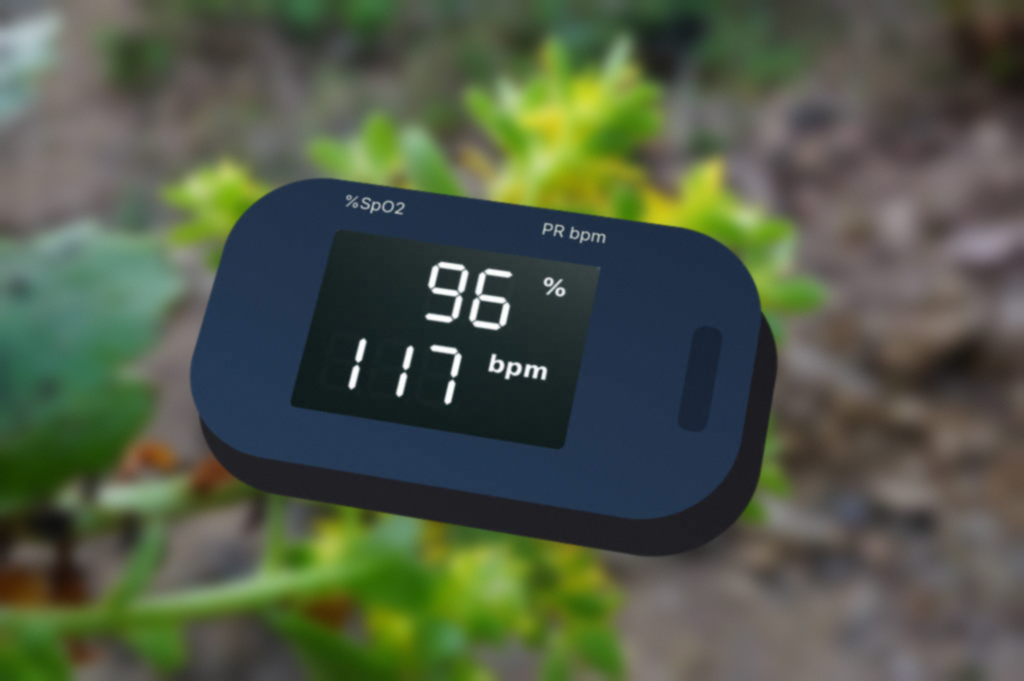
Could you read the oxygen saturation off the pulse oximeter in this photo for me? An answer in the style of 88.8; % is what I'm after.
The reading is 96; %
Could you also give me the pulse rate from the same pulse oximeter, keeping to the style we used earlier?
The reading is 117; bpm
